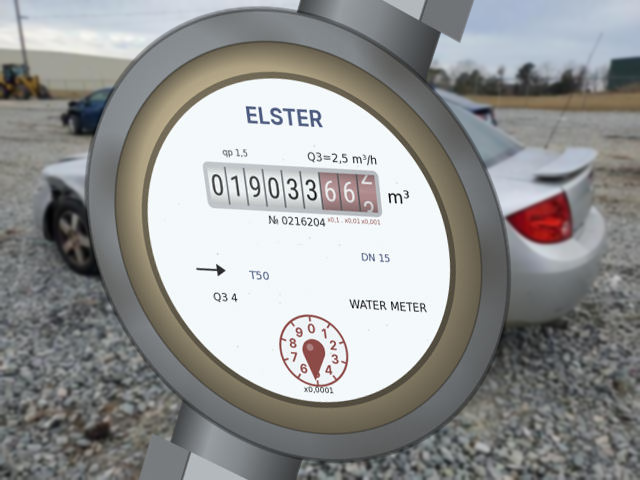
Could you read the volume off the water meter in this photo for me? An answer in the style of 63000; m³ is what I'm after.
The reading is 19033.6625; m³
